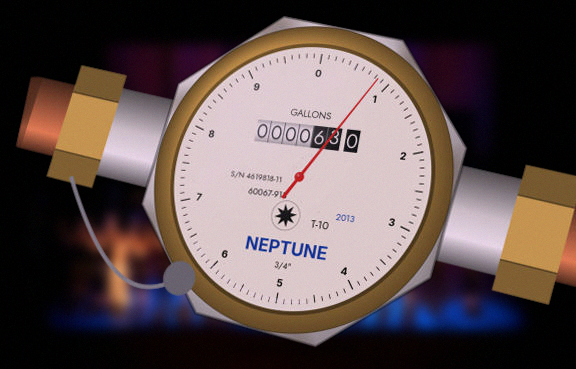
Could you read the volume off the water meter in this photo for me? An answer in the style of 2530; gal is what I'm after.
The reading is 630.8; gal
